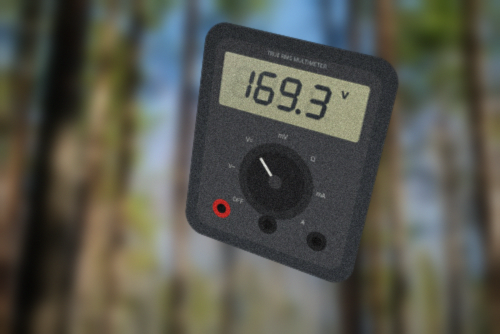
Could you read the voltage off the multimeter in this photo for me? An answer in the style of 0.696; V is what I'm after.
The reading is 169.3; V
